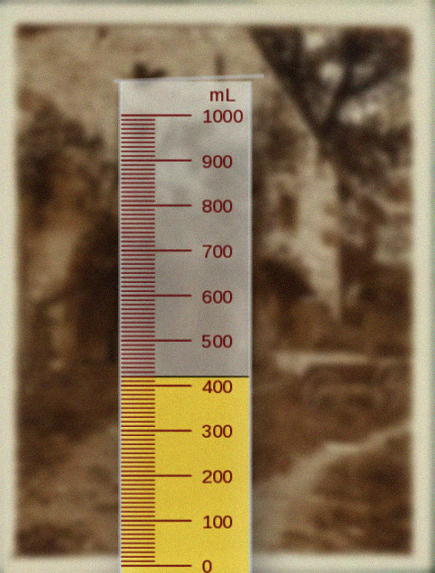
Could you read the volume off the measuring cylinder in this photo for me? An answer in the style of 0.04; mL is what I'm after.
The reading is 420; mL
